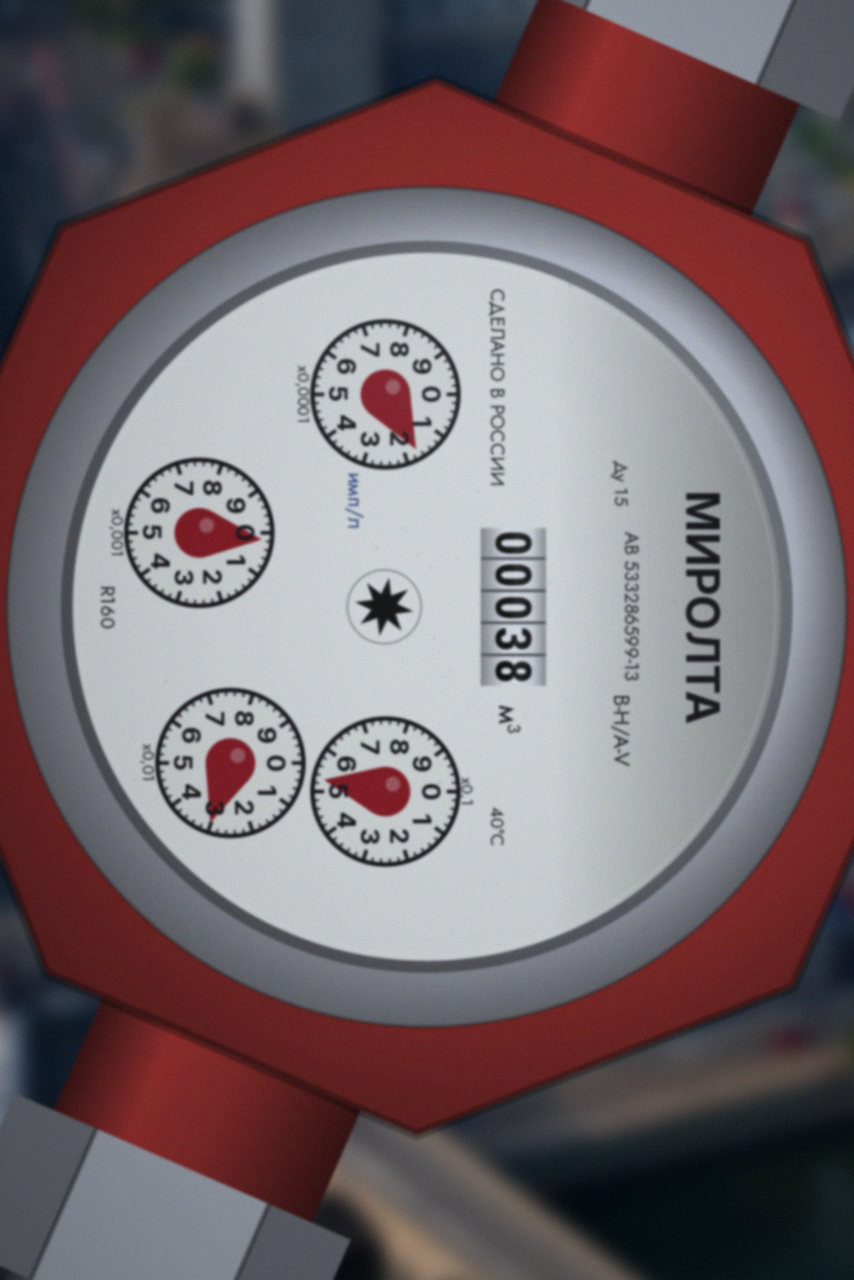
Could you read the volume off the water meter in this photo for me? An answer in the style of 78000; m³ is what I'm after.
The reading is 38.5301; m³
